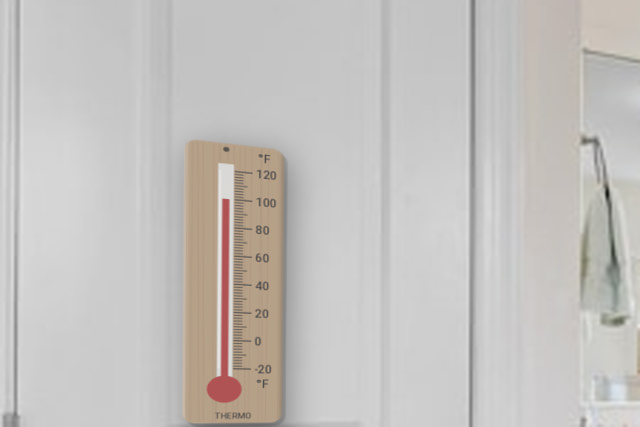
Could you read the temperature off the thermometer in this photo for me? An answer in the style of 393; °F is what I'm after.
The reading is 100; °F
